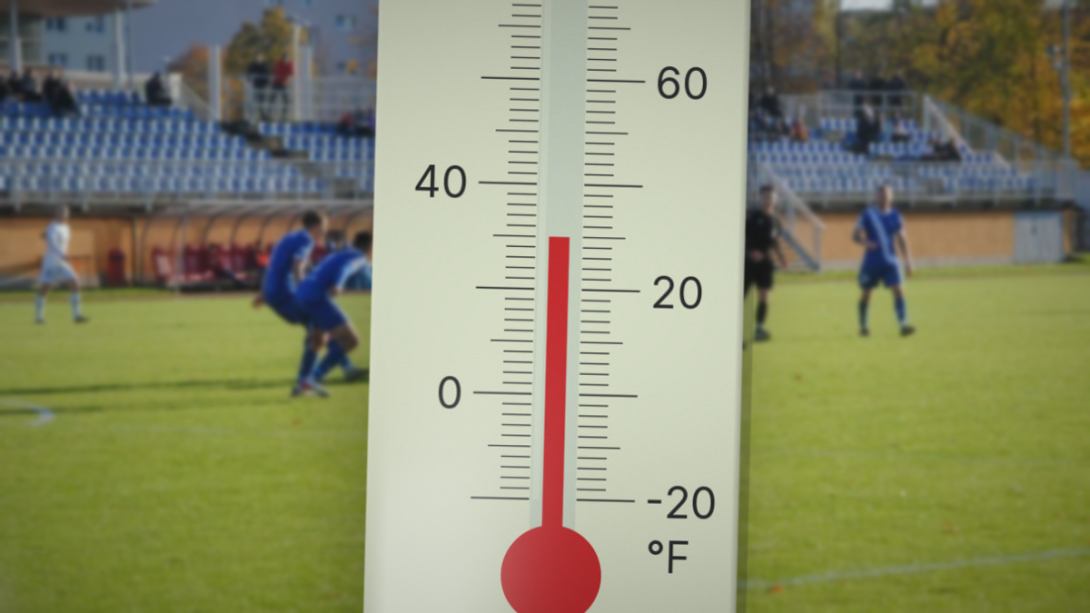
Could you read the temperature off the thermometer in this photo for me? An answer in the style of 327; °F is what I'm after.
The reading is 30; °F
